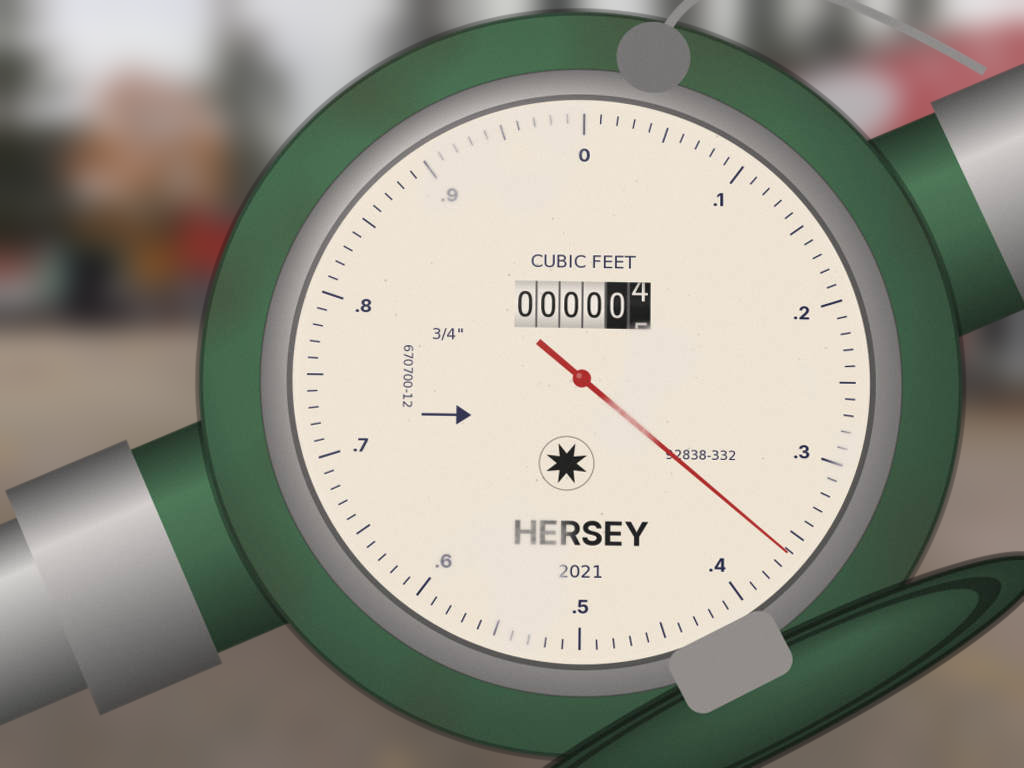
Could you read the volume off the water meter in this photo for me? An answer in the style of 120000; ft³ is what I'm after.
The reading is 4.36; ft³
